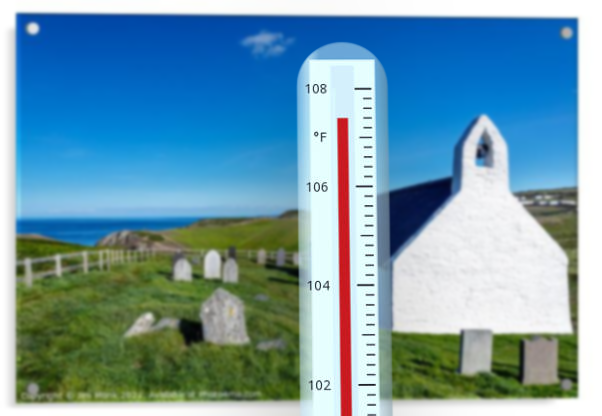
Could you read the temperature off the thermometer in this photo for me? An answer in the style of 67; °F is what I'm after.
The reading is 107.4; °F
